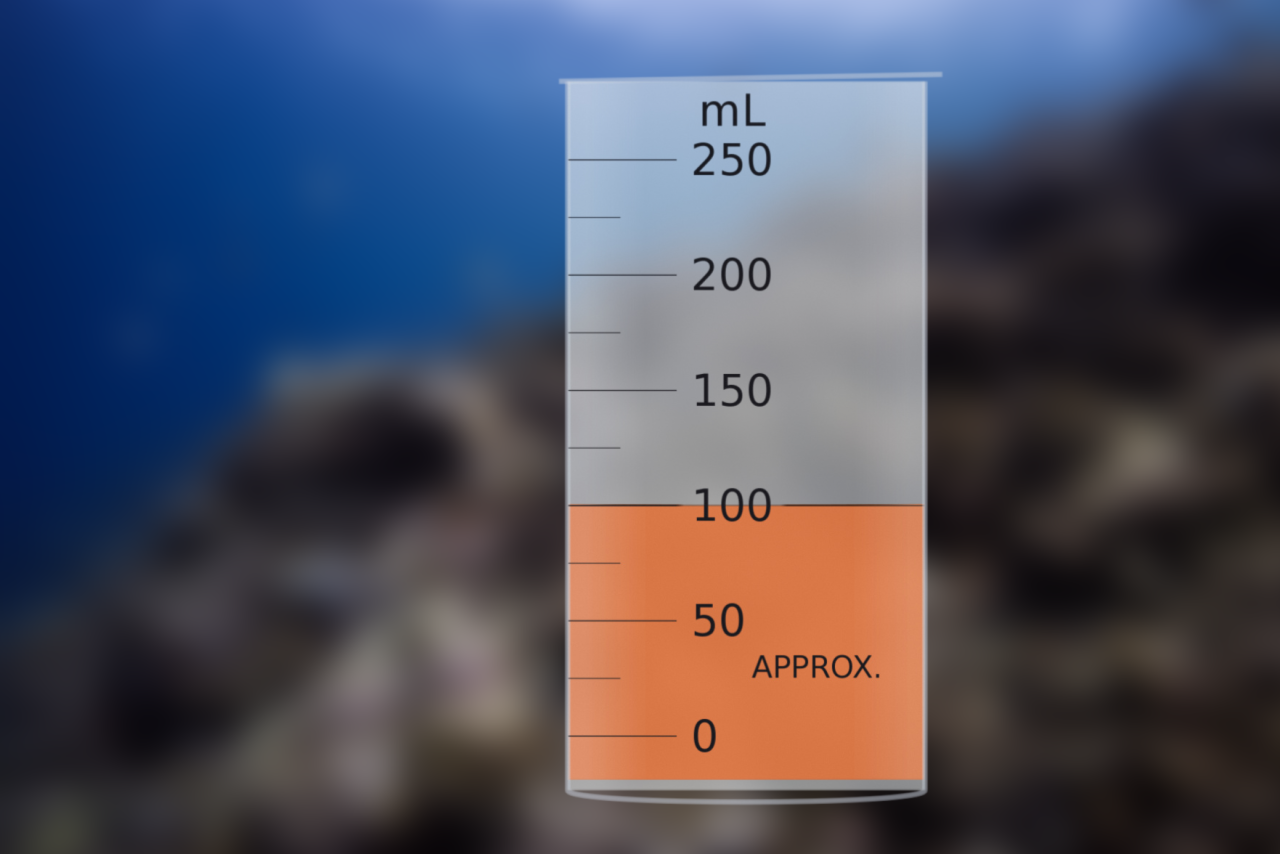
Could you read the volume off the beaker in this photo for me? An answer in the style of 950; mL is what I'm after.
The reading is 100; mL
